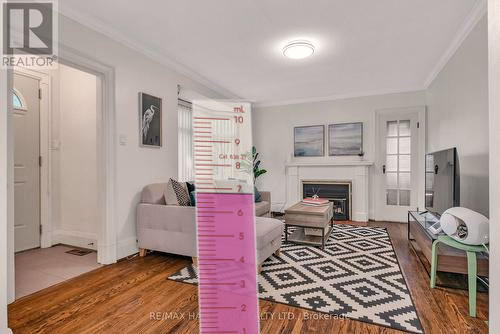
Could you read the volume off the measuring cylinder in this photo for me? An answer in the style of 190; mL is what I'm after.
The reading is 6.8; mL
